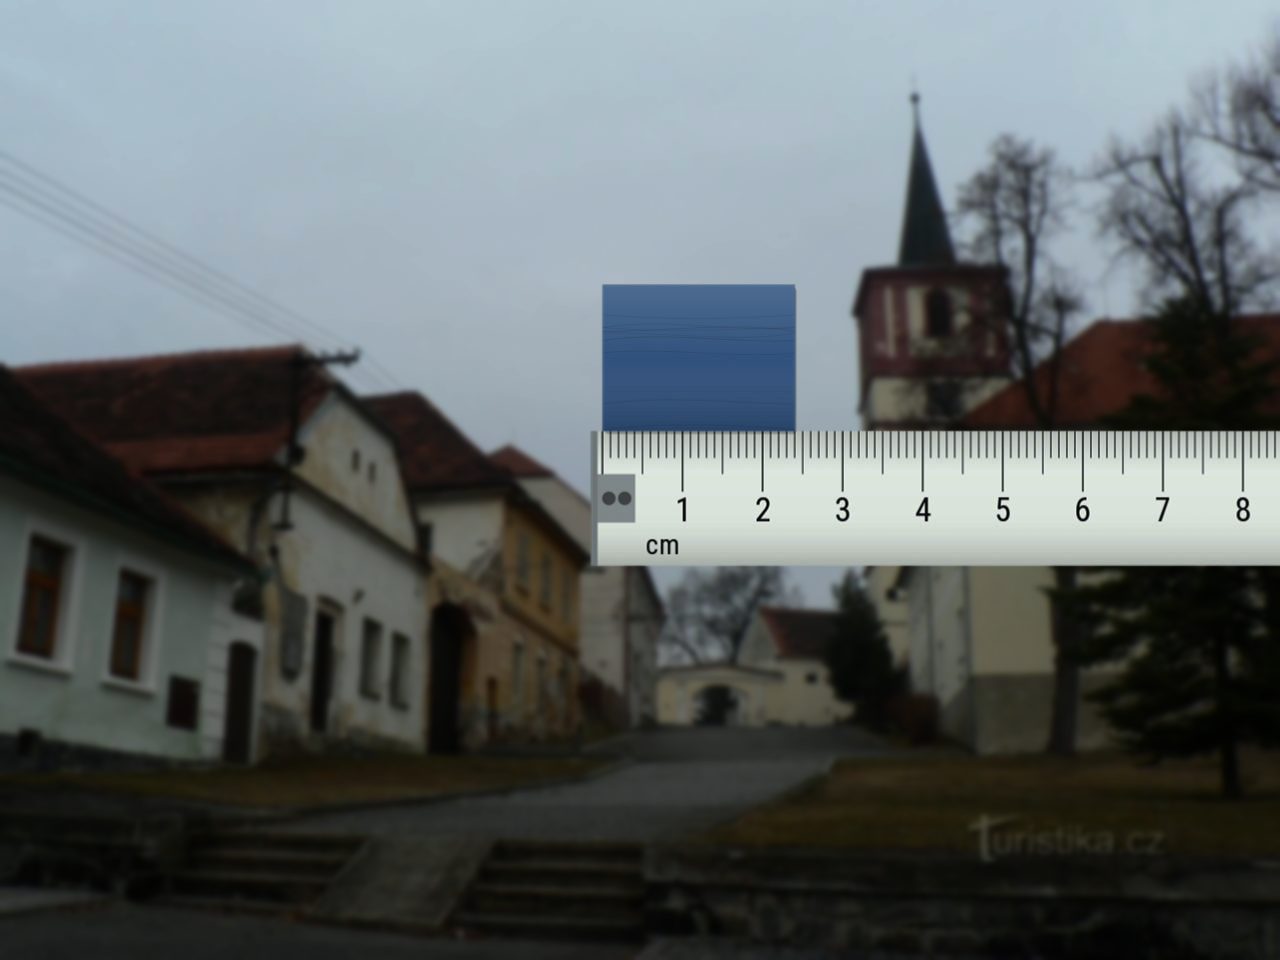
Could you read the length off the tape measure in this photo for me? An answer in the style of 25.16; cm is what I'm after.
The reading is 2.4; cm
